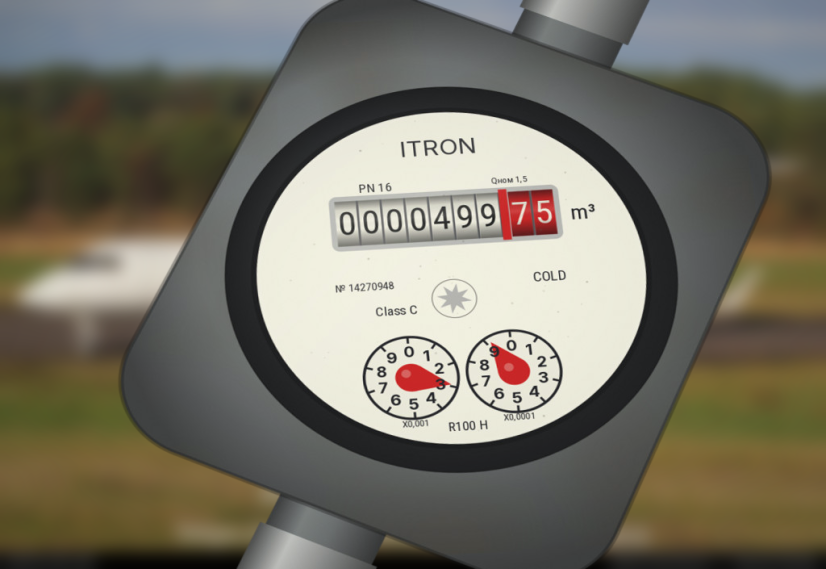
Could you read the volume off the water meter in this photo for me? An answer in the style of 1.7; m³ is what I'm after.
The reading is 499.7529; m³
